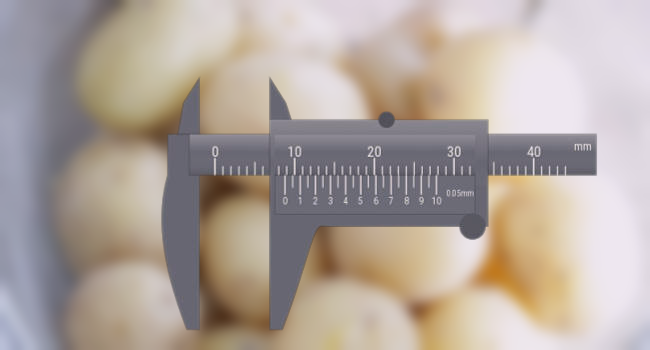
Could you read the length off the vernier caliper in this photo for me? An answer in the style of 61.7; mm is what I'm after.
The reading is 8.8; mm
